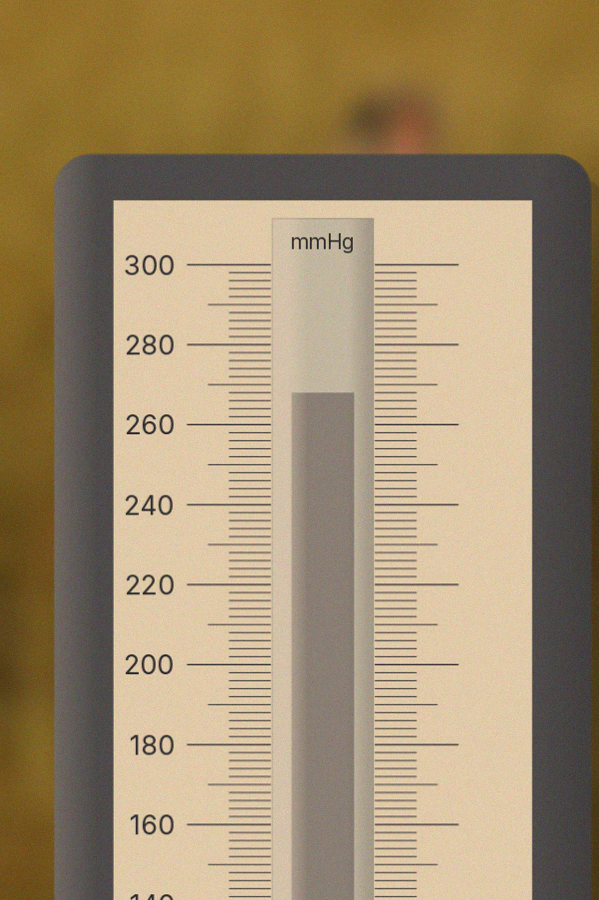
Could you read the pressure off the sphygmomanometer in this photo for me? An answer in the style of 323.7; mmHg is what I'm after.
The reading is 268; mmHg
